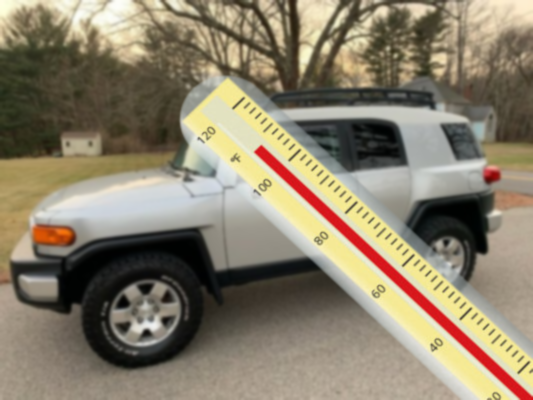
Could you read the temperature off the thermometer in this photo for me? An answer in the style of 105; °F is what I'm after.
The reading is 108; °F
